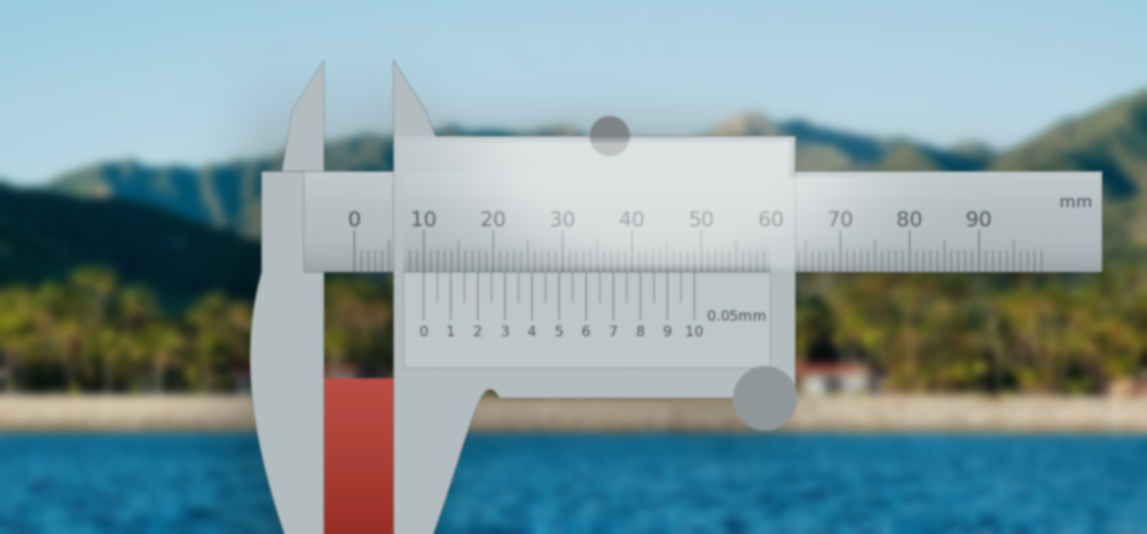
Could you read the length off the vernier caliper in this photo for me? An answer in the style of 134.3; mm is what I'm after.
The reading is 10.0; mm
